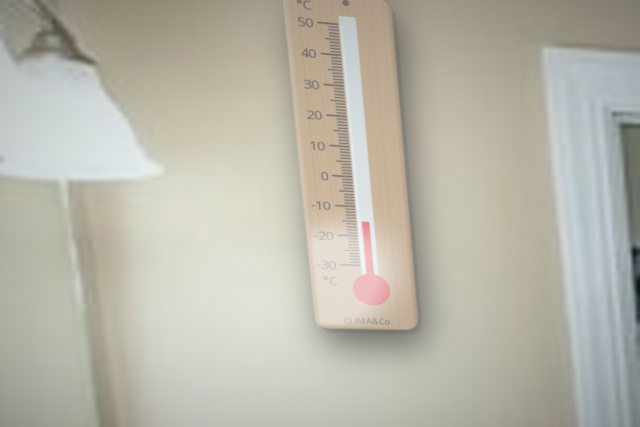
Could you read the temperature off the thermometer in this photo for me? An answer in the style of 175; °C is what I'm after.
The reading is -15; °C
